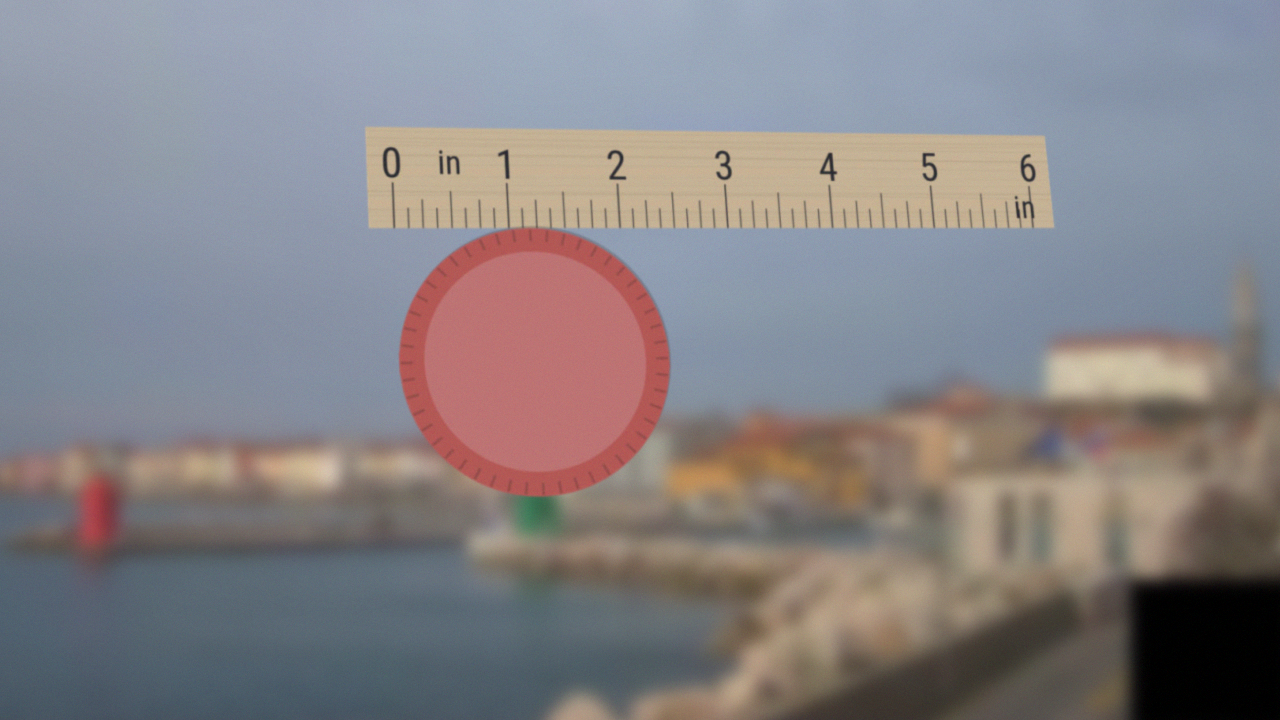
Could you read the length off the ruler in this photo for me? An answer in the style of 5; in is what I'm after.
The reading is 2.375; in
